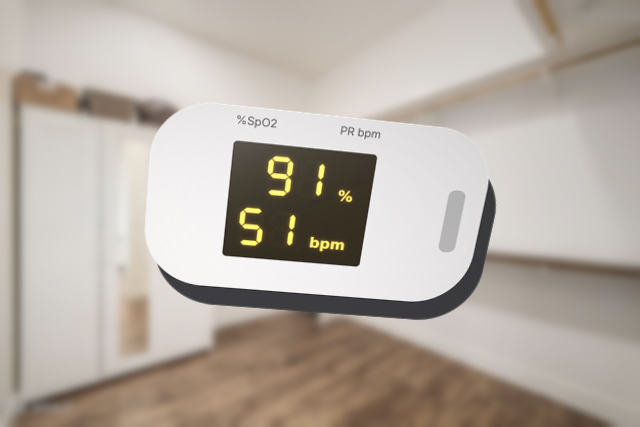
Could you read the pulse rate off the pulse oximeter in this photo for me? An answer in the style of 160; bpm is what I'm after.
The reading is 51; bpm
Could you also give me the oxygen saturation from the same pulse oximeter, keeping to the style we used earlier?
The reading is 91; %
